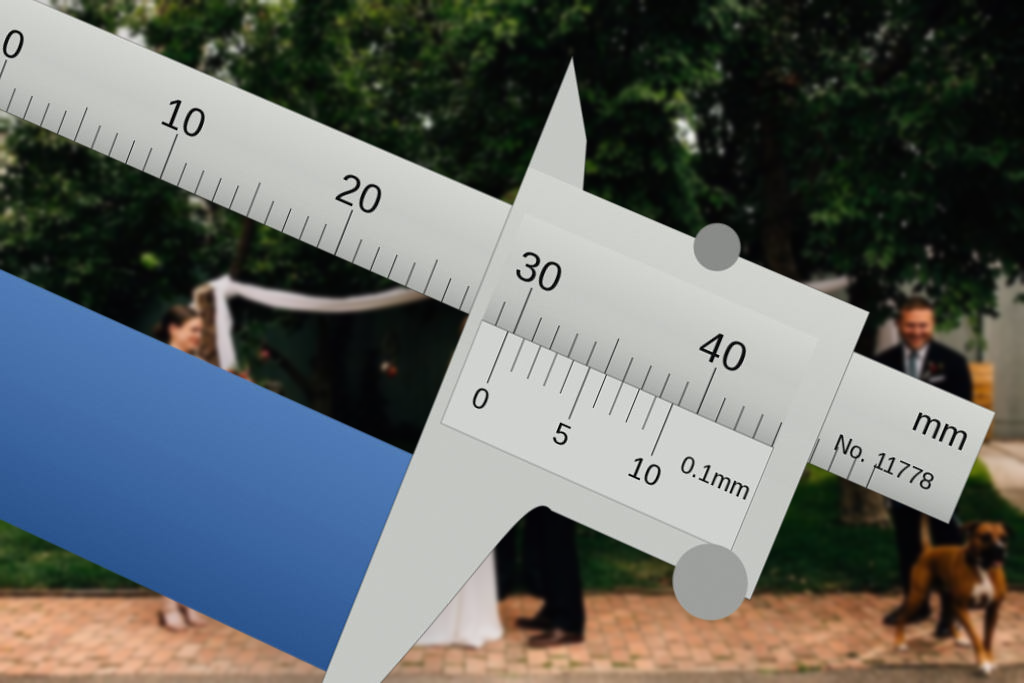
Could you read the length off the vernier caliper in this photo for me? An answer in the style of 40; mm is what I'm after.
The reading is 29.7; mm
